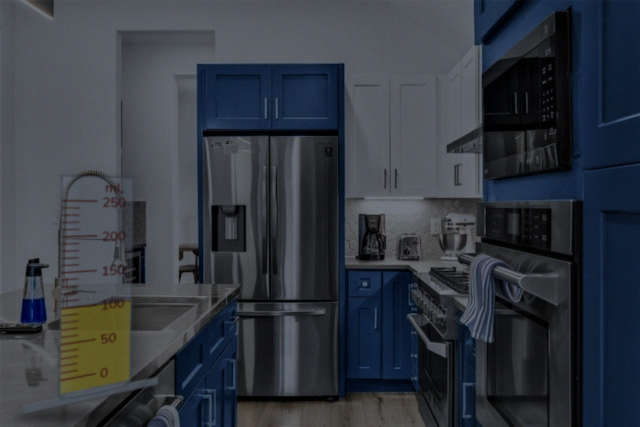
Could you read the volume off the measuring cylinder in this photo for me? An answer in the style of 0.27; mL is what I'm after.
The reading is 100; mL
